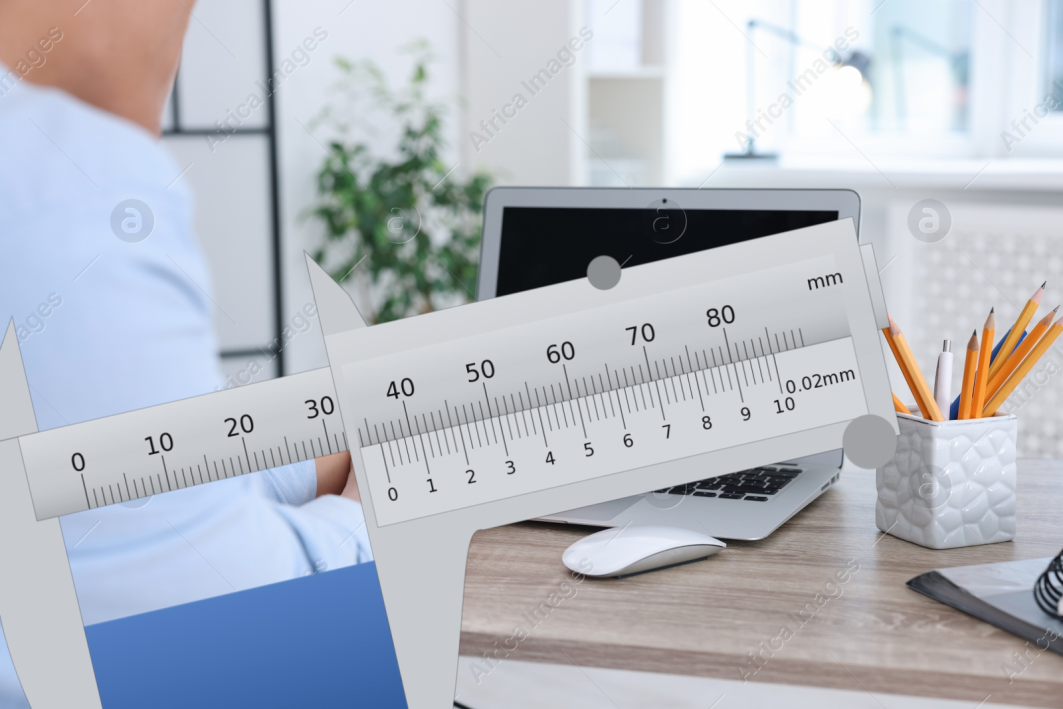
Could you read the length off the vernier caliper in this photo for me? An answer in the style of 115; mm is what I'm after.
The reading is 36.2; mm
